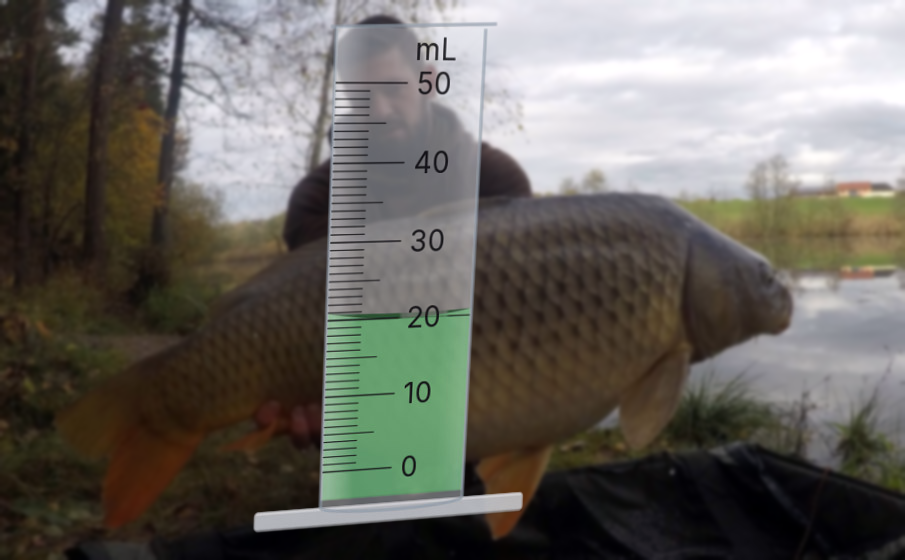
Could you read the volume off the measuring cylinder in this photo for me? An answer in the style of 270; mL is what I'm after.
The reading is 20; mL
